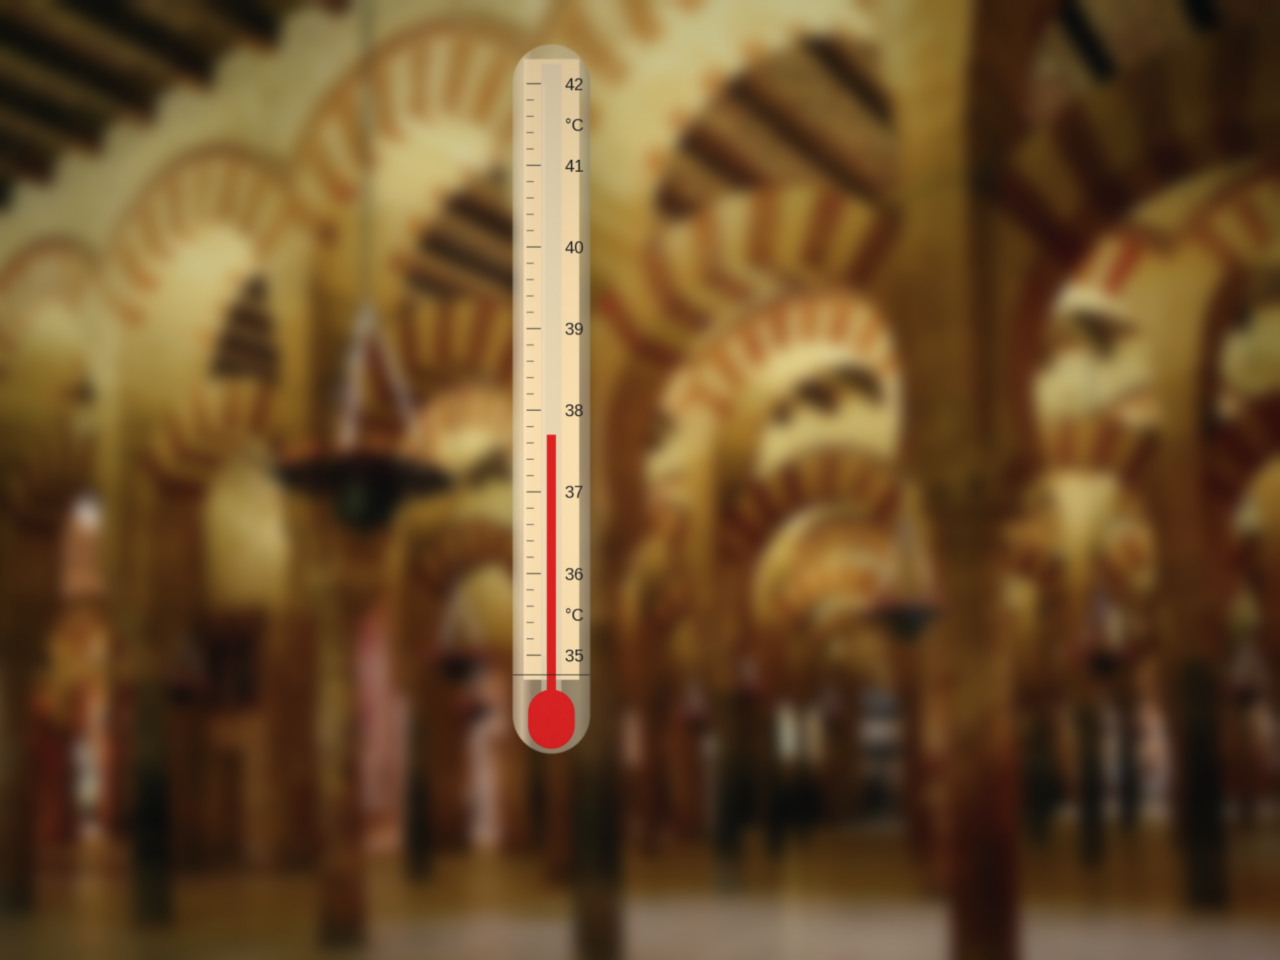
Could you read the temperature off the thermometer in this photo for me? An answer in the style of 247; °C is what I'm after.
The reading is 37.7; °C
